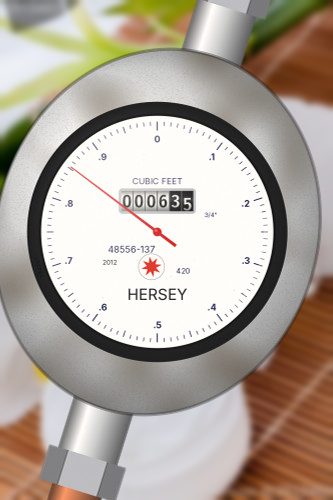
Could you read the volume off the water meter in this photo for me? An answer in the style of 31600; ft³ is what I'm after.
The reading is 634.85; ft³
